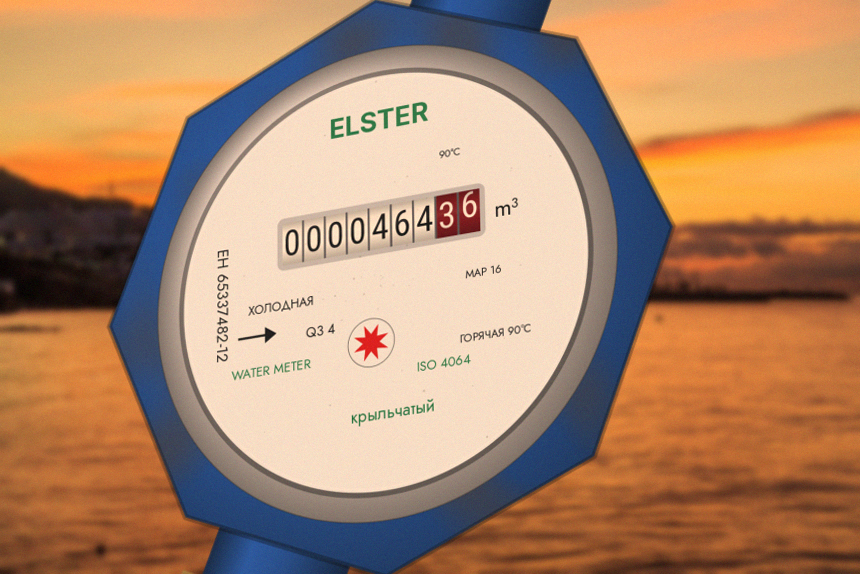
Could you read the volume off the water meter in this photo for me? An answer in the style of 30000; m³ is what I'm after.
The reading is 464.36; m³
